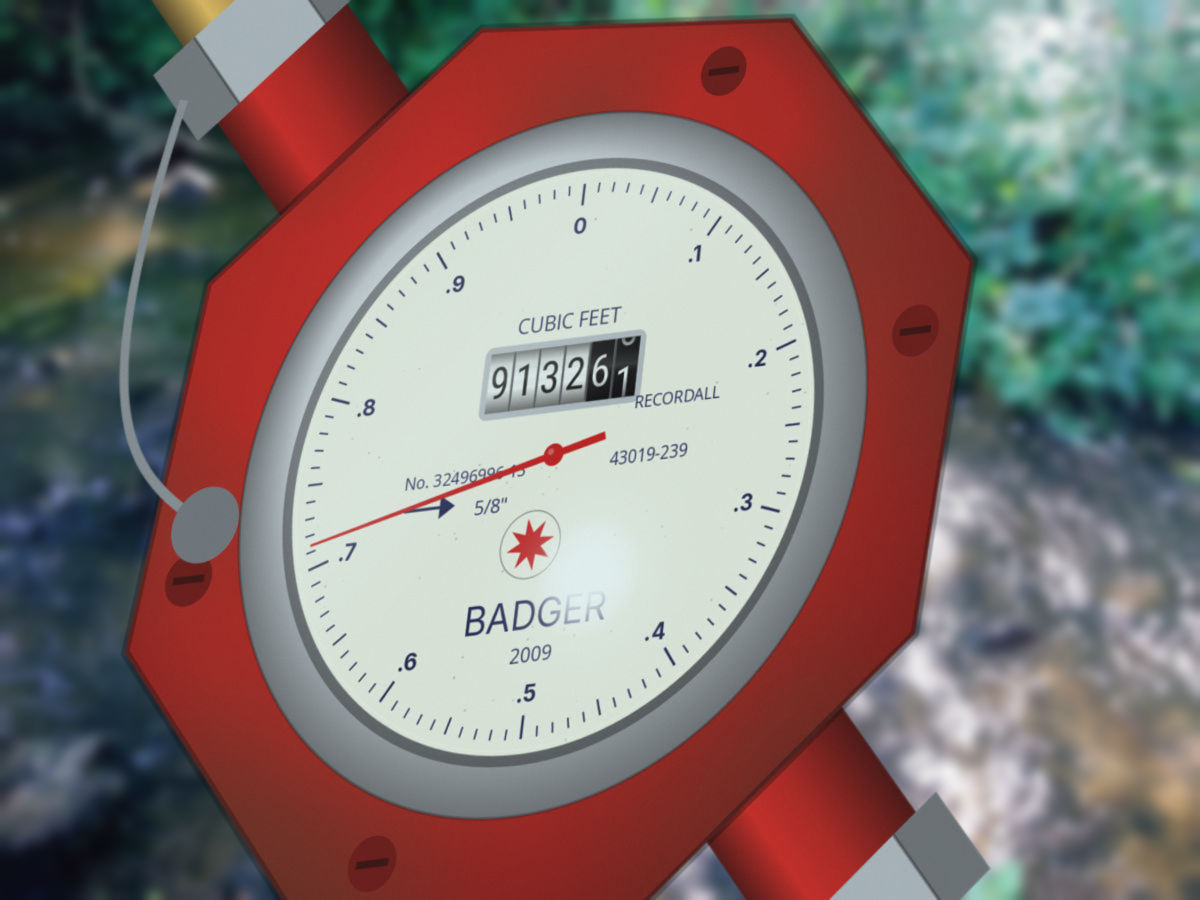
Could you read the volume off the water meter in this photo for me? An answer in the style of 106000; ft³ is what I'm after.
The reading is 913260.71; ft³
